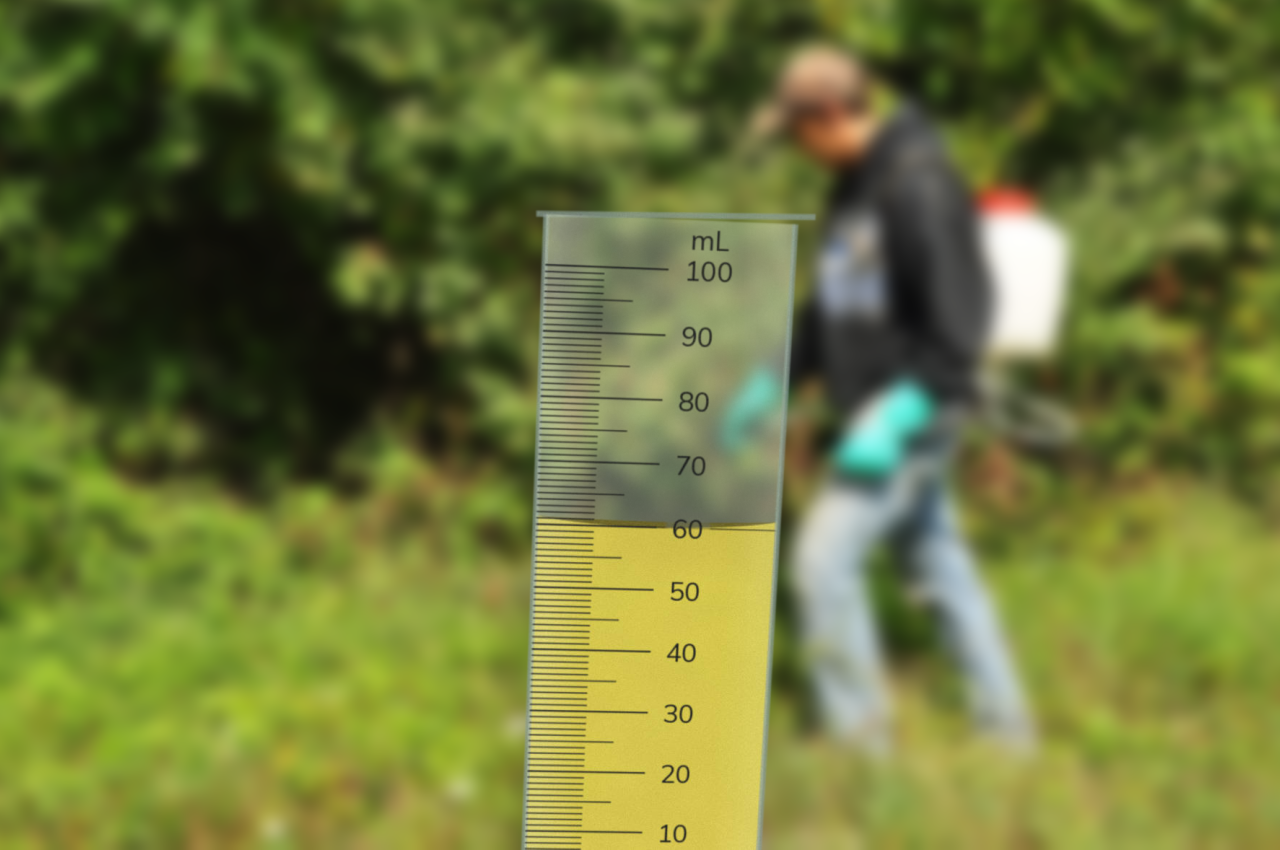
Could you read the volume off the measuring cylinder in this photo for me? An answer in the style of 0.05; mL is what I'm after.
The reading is 60; mL
